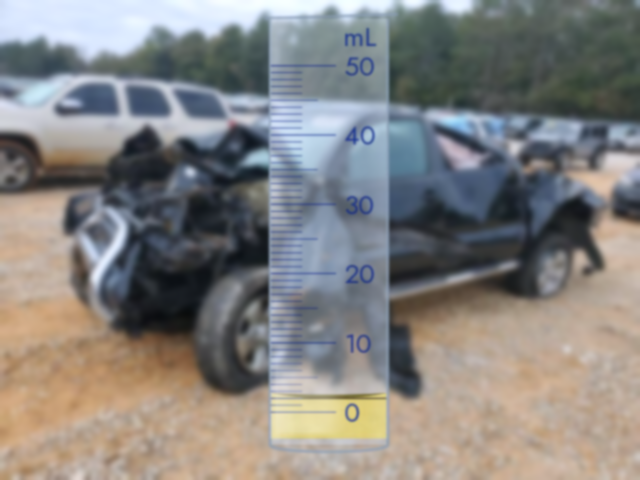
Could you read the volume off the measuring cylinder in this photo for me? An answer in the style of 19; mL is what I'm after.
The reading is 2; mL
